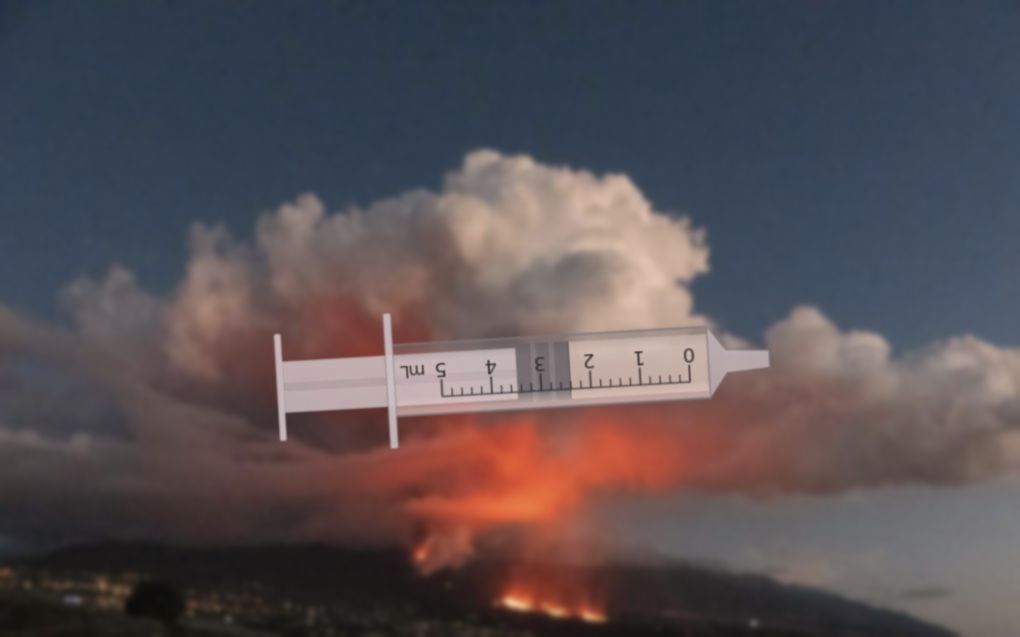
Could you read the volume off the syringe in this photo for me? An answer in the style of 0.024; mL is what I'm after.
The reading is 2.4; mL
